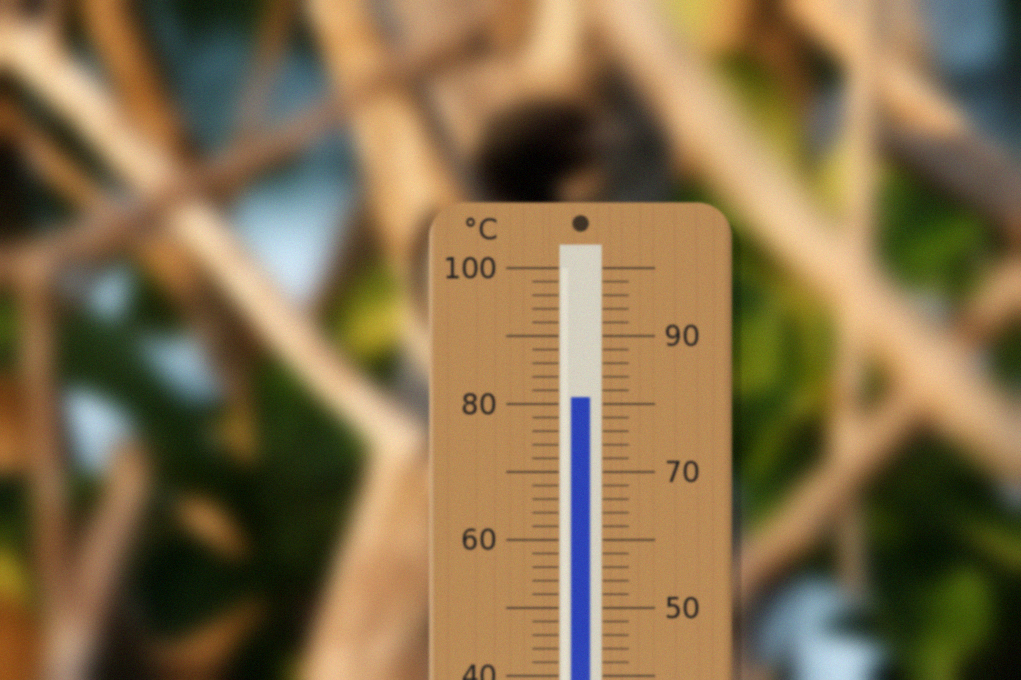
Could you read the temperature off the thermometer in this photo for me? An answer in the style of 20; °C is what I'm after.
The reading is 81; °C
